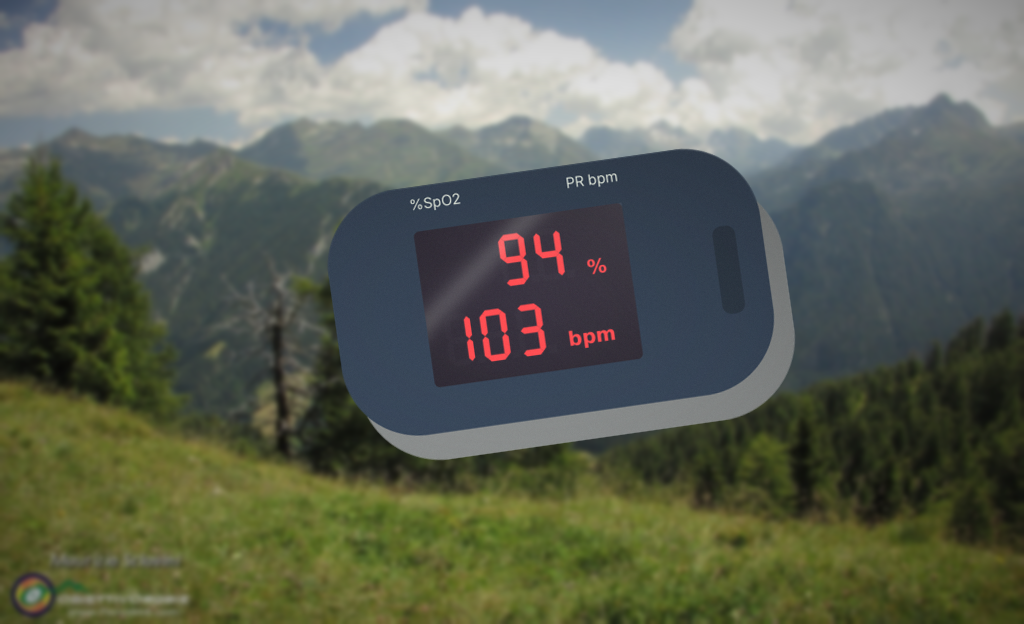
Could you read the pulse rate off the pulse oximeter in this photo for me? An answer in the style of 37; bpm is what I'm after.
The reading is 103; bpm
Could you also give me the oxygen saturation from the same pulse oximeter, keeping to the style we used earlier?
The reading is 94; %
